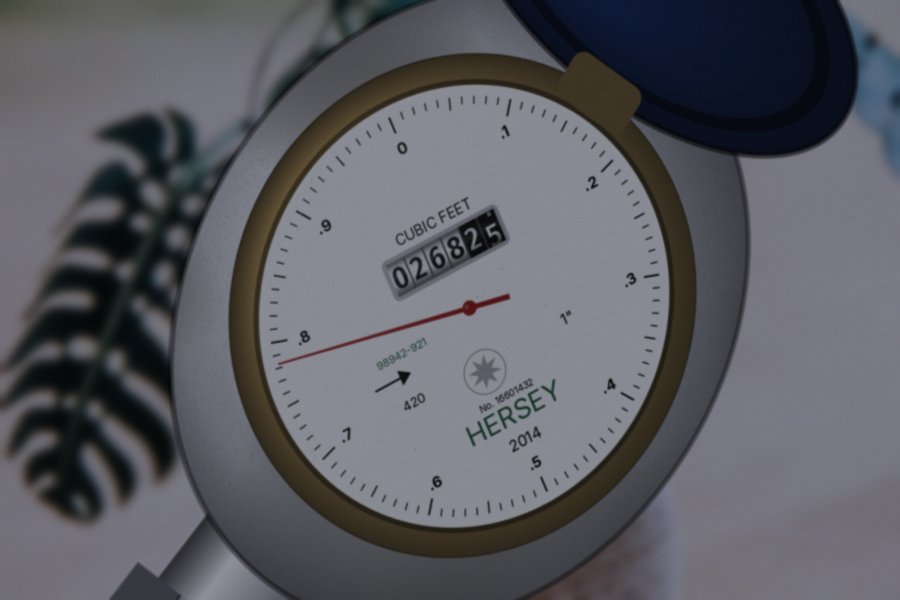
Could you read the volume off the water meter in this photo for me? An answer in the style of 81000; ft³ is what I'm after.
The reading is 26824.78; ft³
